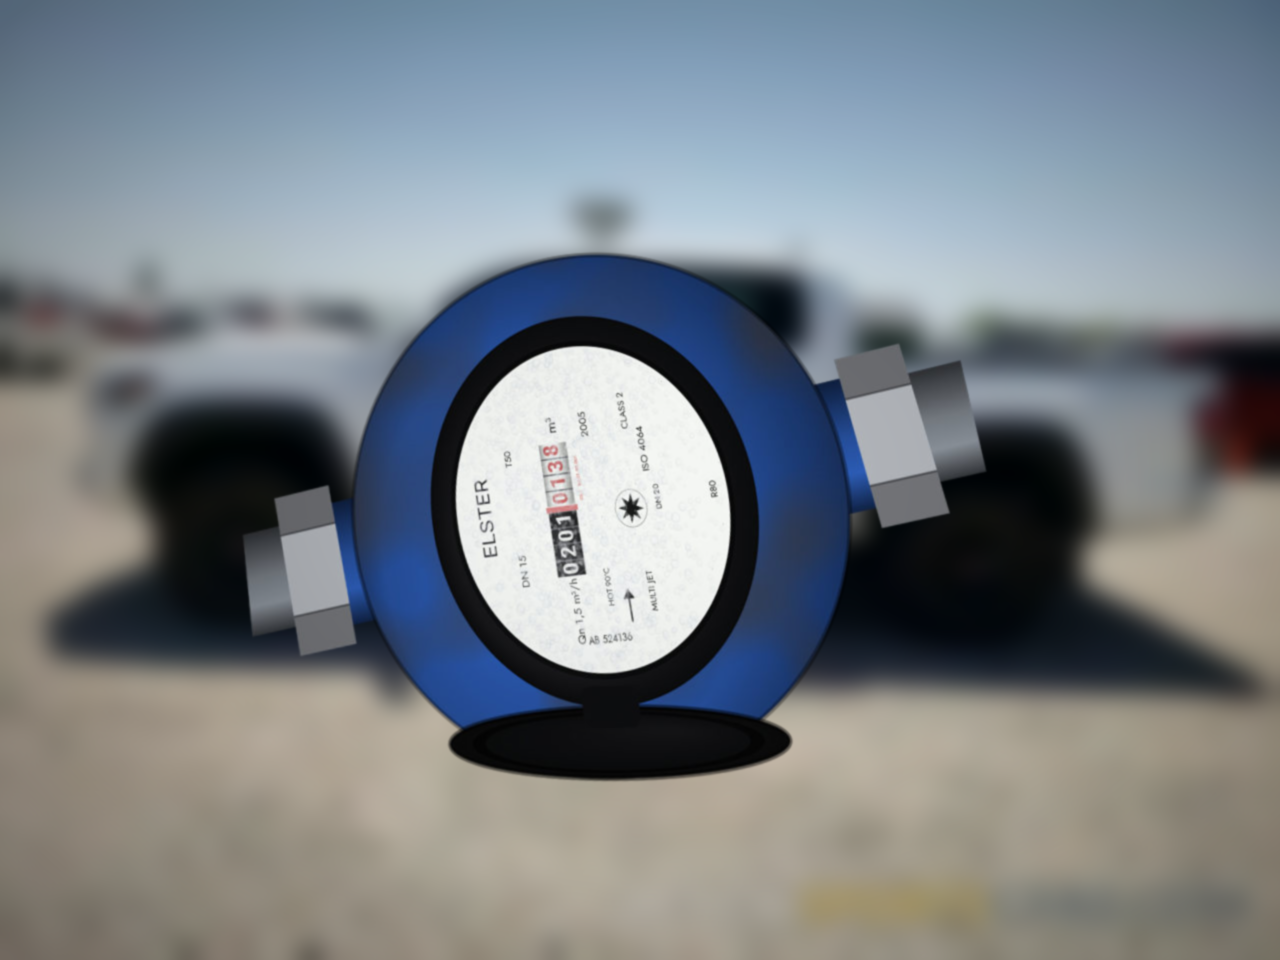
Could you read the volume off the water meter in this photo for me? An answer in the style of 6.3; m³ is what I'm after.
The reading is 201.0138; m³
